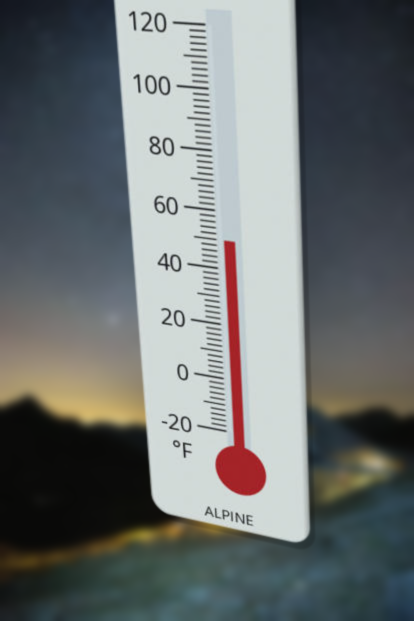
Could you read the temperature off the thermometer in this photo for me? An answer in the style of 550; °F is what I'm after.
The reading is 50; °F
